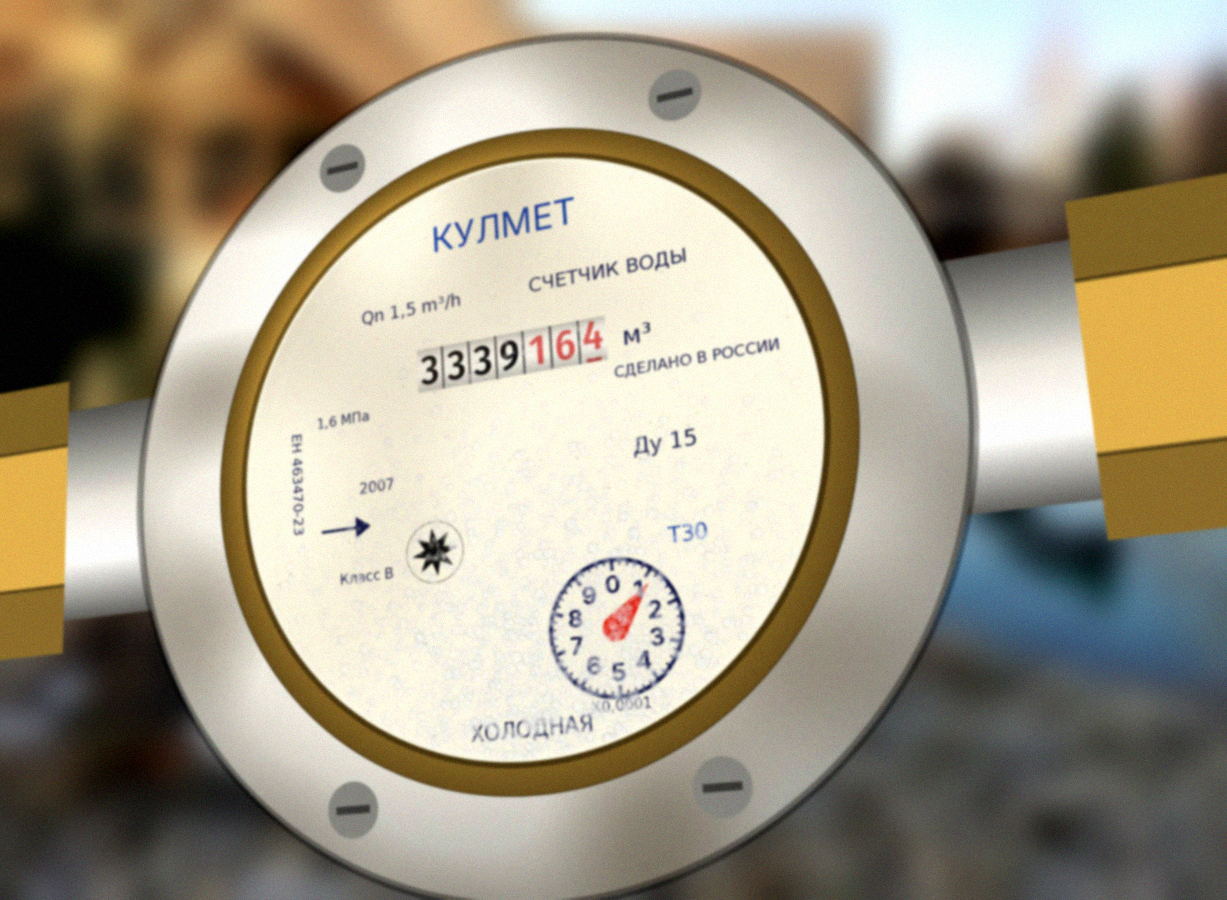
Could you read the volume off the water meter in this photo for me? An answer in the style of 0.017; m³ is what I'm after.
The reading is 3339.1641; m³
